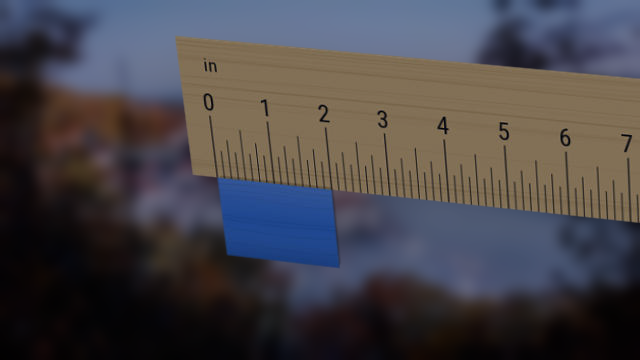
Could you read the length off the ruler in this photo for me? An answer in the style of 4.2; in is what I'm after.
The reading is 2; in
